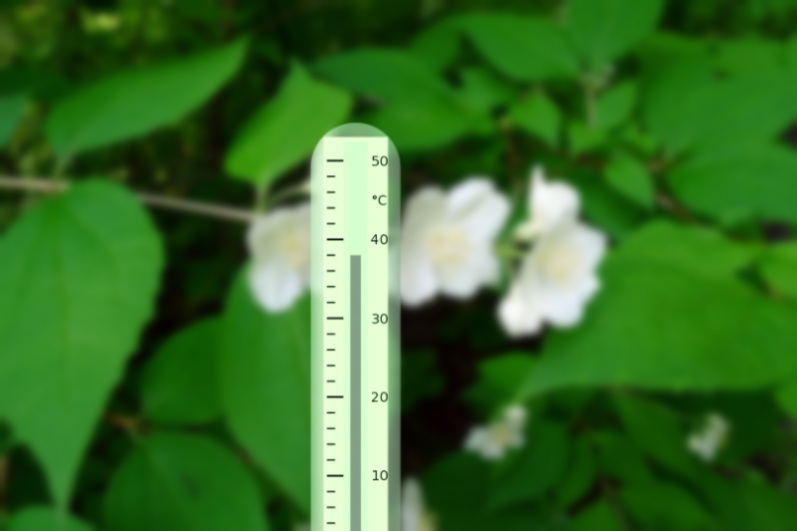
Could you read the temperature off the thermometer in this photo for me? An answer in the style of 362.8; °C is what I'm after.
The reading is 38; °C
